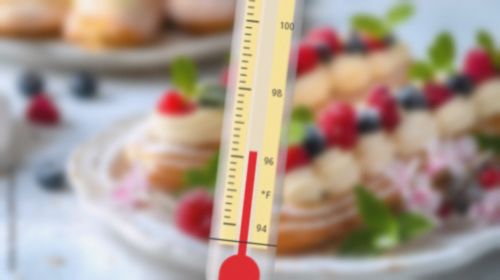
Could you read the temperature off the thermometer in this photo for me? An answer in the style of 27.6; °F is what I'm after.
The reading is 96.2; °F
